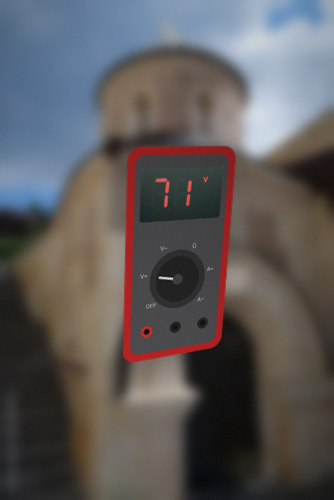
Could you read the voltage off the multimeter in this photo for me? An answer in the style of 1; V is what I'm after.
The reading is 71; V
